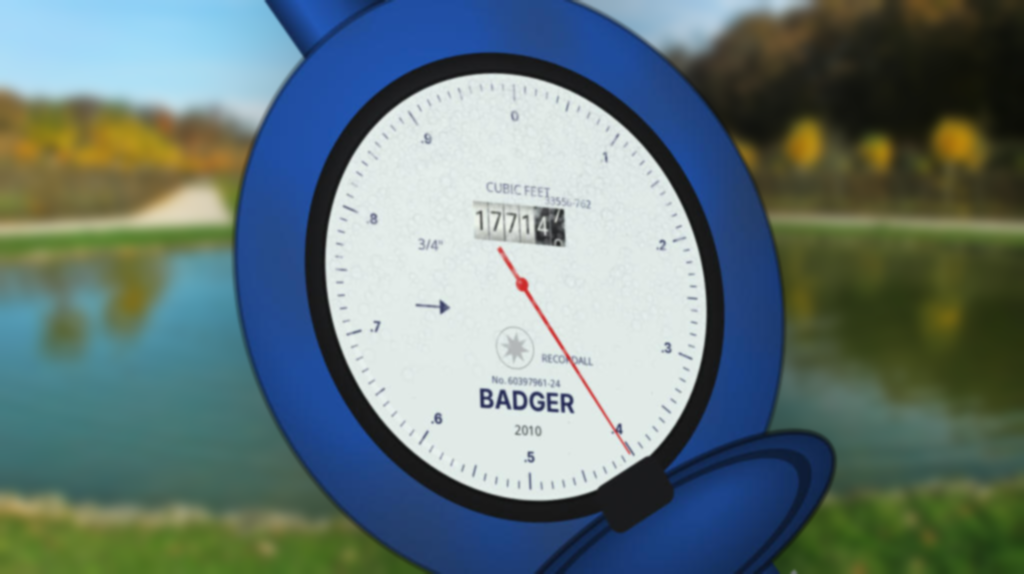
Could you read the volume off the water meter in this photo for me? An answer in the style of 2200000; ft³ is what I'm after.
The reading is 177147.40; ft³
